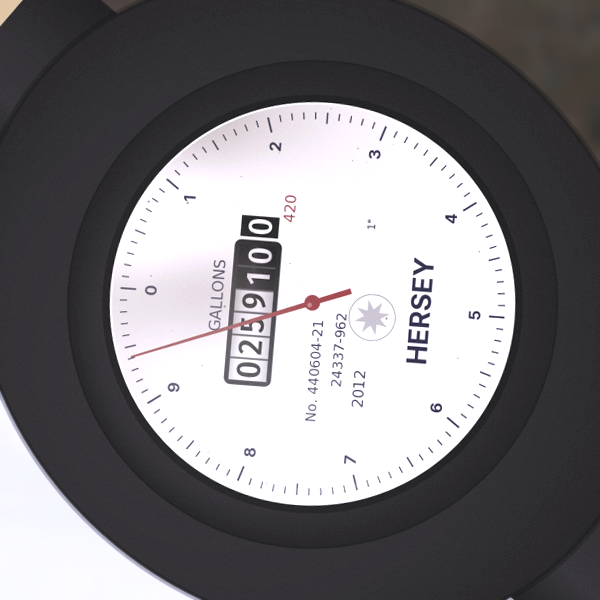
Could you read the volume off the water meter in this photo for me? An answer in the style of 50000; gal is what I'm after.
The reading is 259099.4; gal
